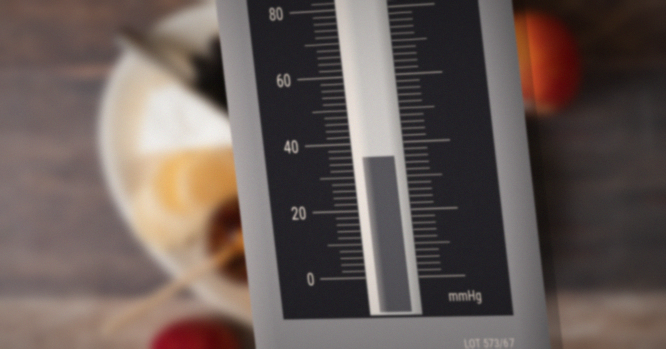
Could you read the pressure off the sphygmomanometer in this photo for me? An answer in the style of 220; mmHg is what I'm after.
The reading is 36; mmHg
